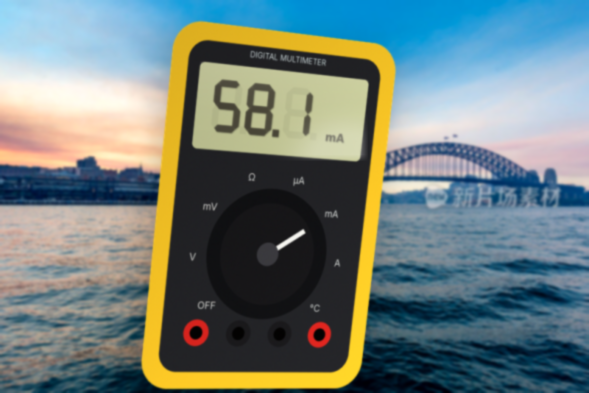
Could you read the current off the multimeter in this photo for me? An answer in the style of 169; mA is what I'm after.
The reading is 58.1; mA
